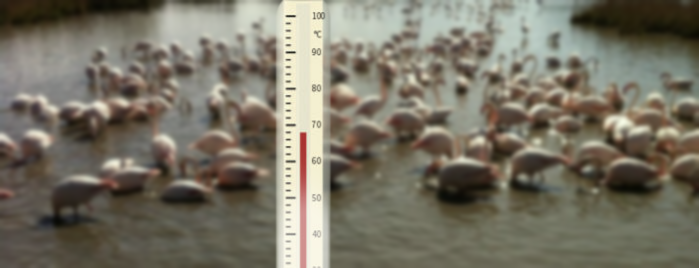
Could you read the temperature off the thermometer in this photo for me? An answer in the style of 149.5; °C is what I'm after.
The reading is 68; °C
